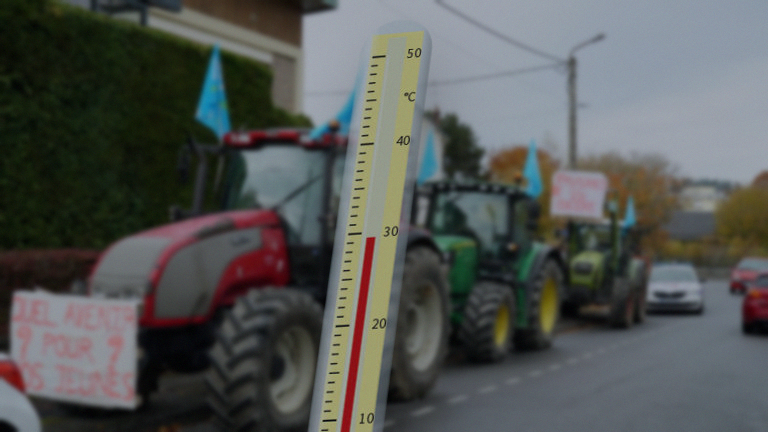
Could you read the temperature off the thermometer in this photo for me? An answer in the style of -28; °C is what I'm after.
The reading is 29.5; °C
